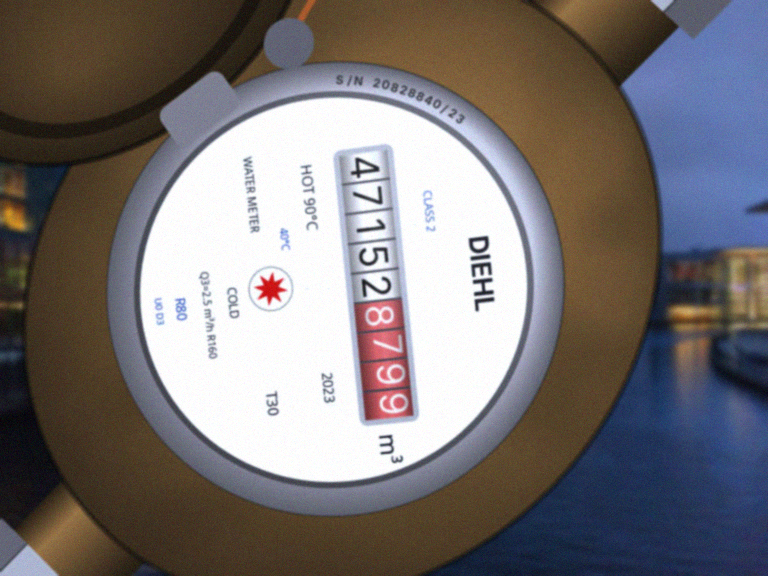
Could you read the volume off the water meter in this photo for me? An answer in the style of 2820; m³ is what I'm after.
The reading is 47152.8799; m³
